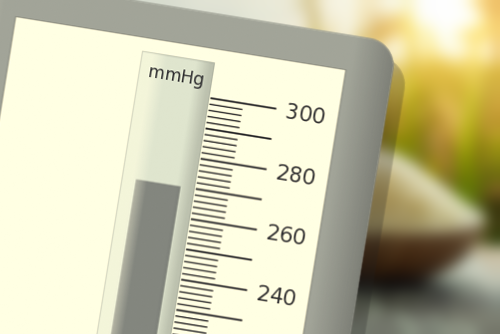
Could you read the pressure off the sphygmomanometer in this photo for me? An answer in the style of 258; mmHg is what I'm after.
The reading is 270; mmHg
